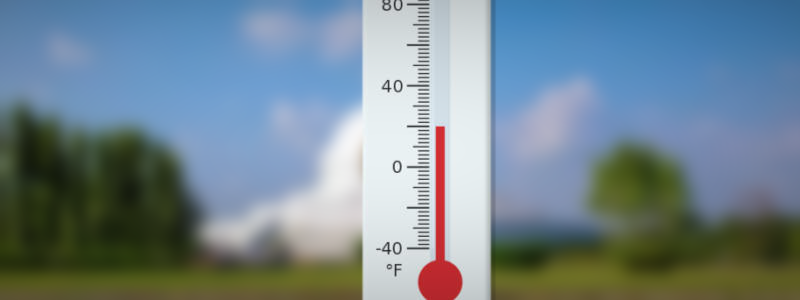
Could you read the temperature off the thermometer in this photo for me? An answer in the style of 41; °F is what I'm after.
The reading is 20; °F
